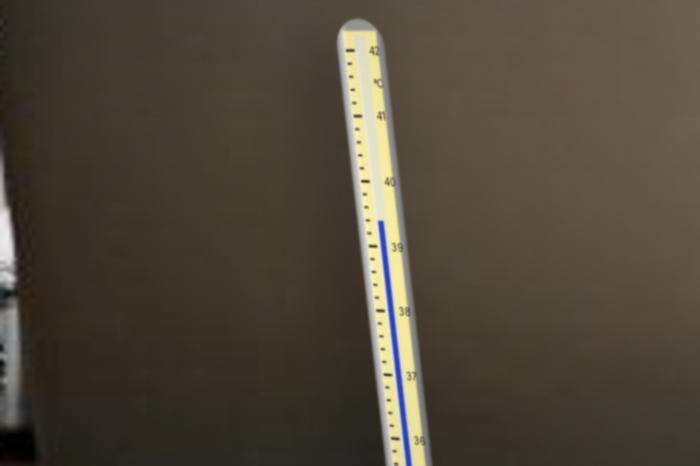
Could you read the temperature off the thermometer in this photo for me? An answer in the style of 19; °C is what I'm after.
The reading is 39.4; °C
